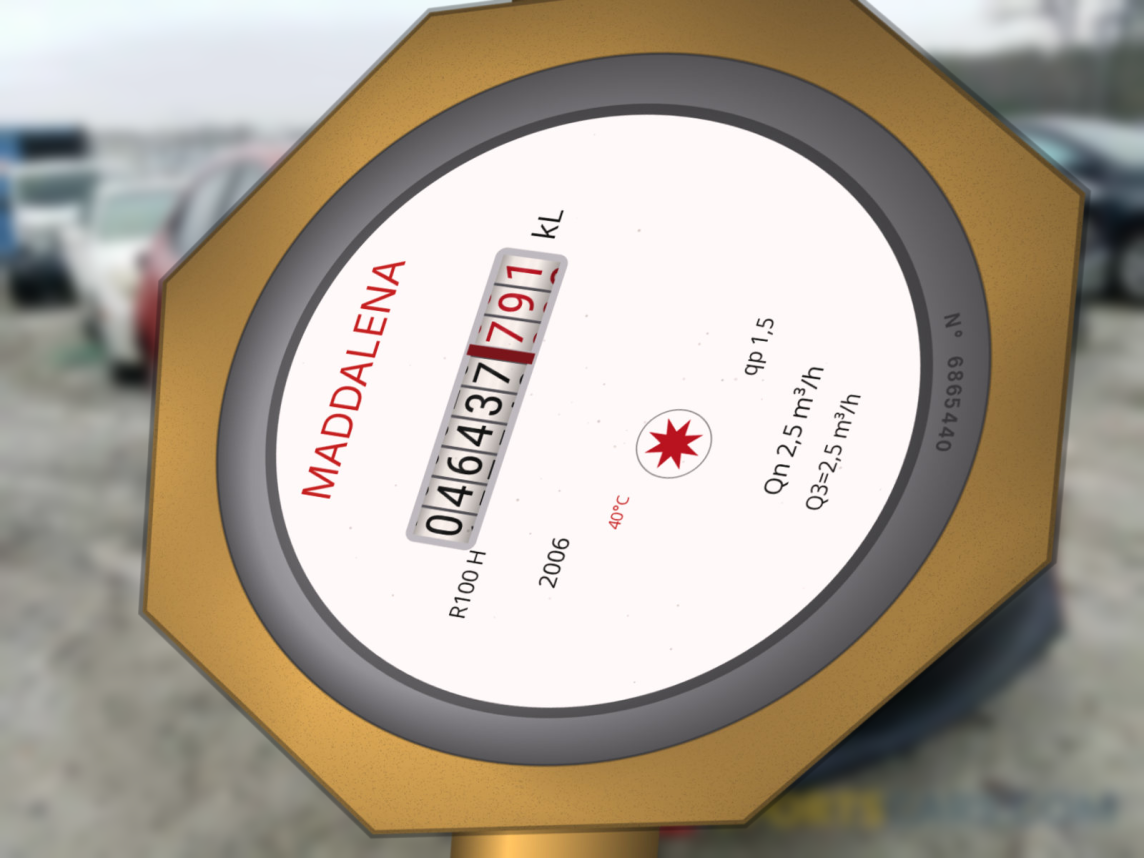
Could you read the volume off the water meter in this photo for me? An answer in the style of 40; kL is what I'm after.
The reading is 46437.791; kL
